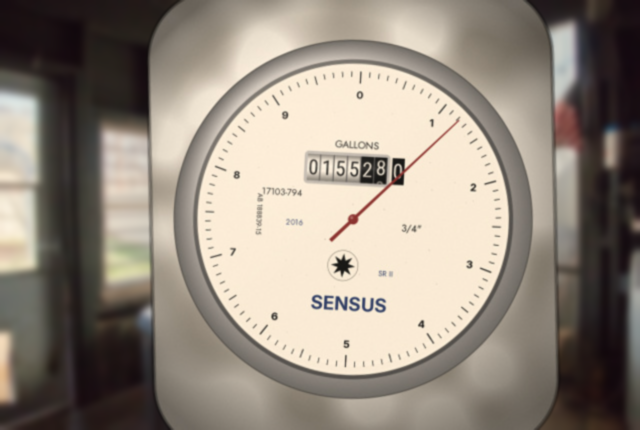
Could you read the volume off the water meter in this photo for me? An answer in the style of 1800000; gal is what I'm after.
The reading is 155281.2; gal
